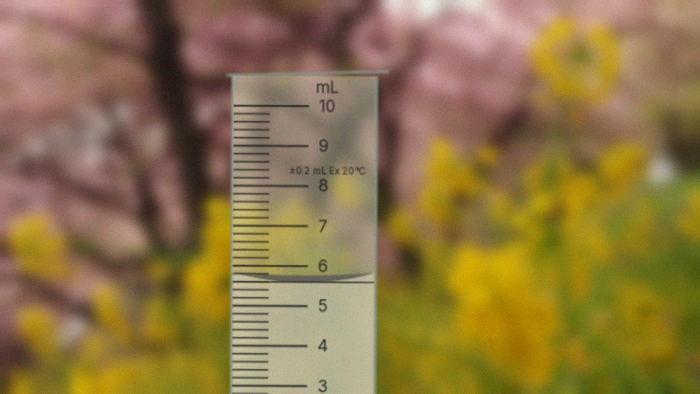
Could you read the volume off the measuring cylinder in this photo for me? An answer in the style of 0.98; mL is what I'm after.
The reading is 5.6; mL
